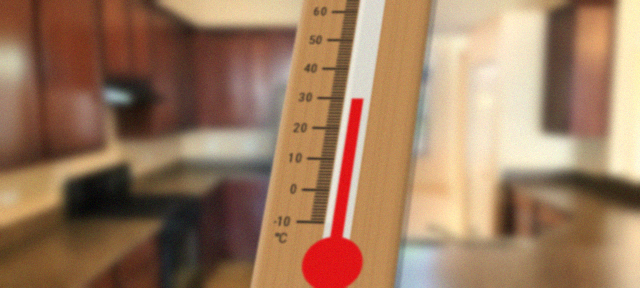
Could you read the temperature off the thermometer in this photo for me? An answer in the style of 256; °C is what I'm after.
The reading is 30; °C
